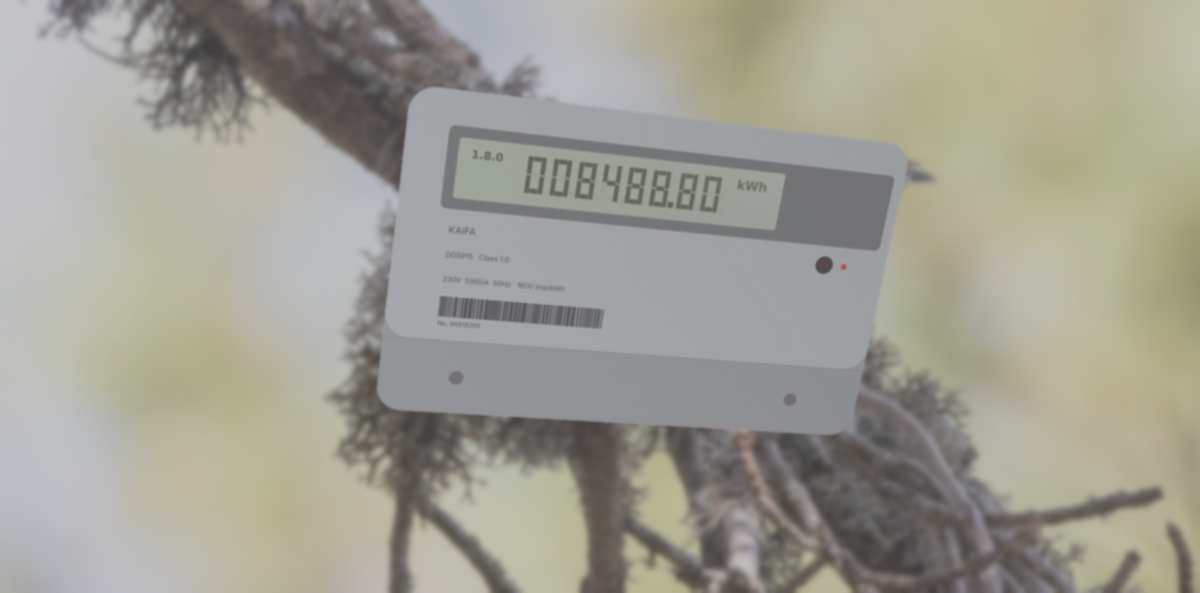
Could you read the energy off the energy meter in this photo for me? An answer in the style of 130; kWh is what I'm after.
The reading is 8488.80; kWh
